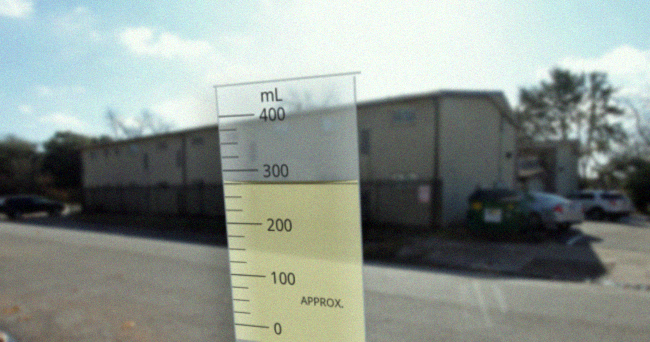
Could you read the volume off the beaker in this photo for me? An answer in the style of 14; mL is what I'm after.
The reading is 275; mL
